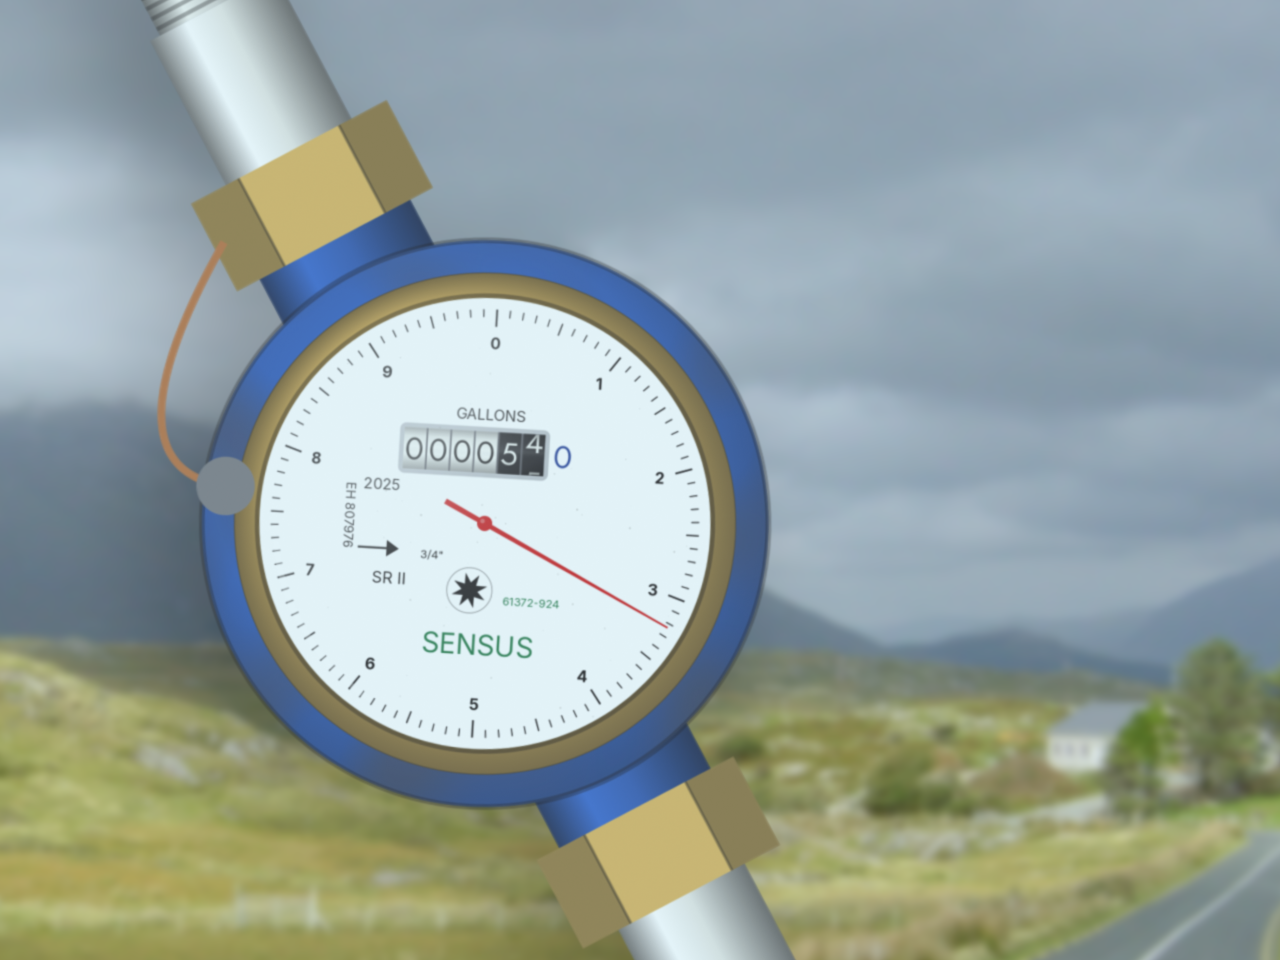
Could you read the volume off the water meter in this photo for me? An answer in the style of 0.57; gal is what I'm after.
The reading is 543.2; gal
